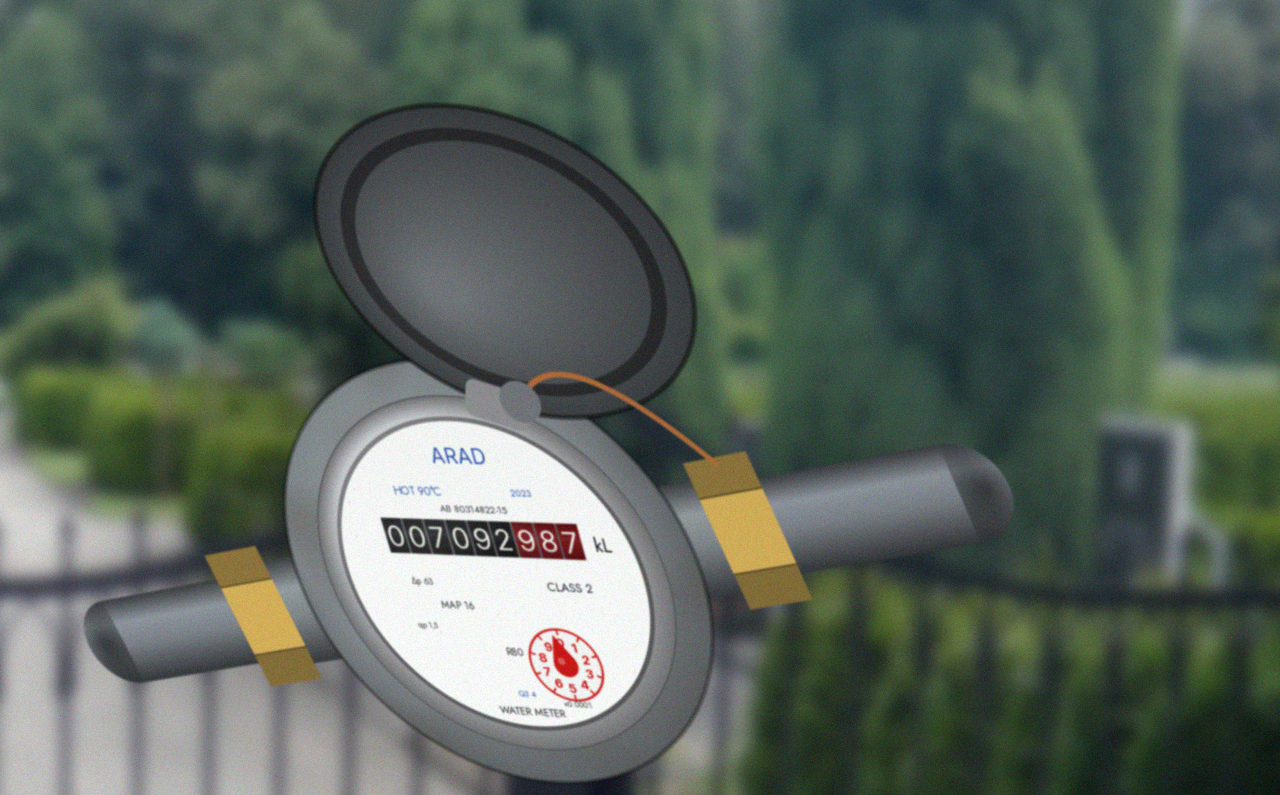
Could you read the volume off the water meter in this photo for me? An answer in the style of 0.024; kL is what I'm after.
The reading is 7092.9869; kL
